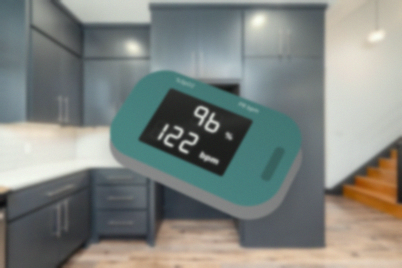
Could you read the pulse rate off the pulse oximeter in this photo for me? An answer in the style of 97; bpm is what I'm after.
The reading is 122; bpm
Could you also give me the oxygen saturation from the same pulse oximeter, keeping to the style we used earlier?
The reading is 96; %
